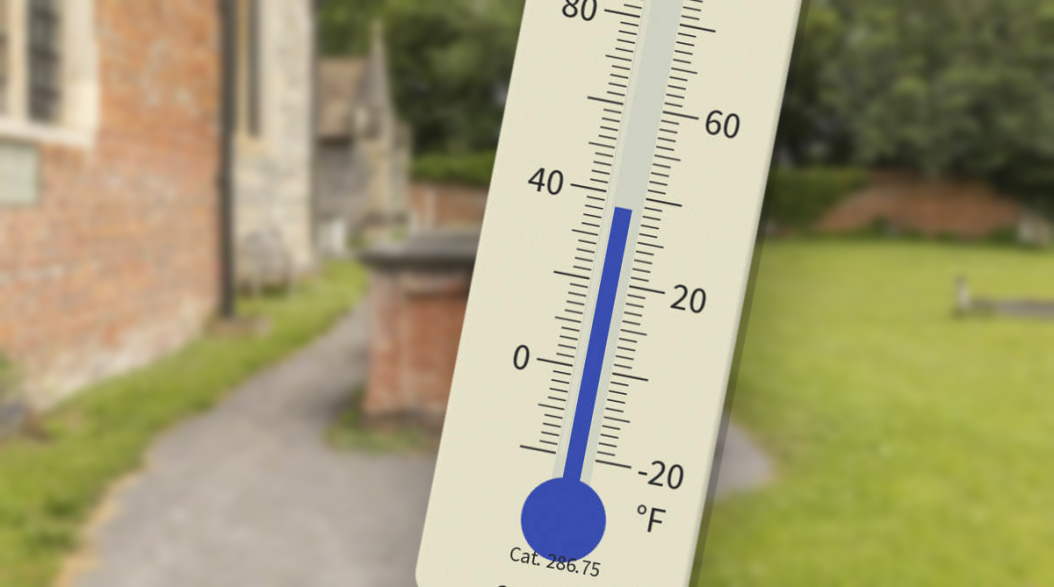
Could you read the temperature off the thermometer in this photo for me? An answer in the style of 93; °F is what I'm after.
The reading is 37; °F
